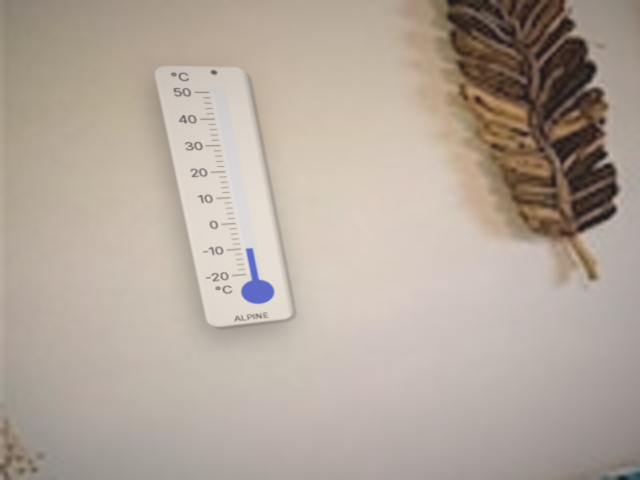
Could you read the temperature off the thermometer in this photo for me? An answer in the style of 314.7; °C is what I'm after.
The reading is -10; °C
